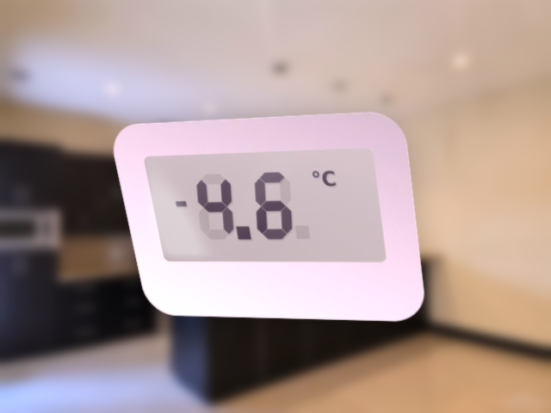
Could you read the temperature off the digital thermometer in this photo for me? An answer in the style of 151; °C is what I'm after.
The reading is -4.6; °C
